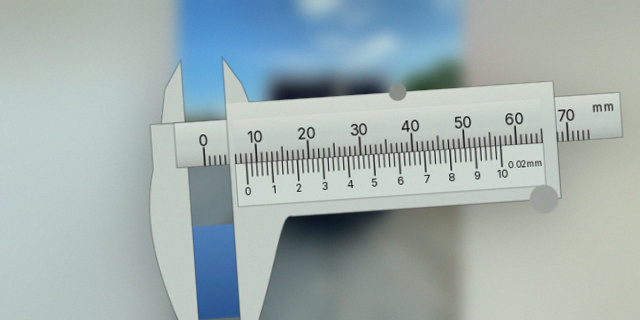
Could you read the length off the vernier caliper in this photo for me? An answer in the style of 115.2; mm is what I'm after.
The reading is 8.0; mm
